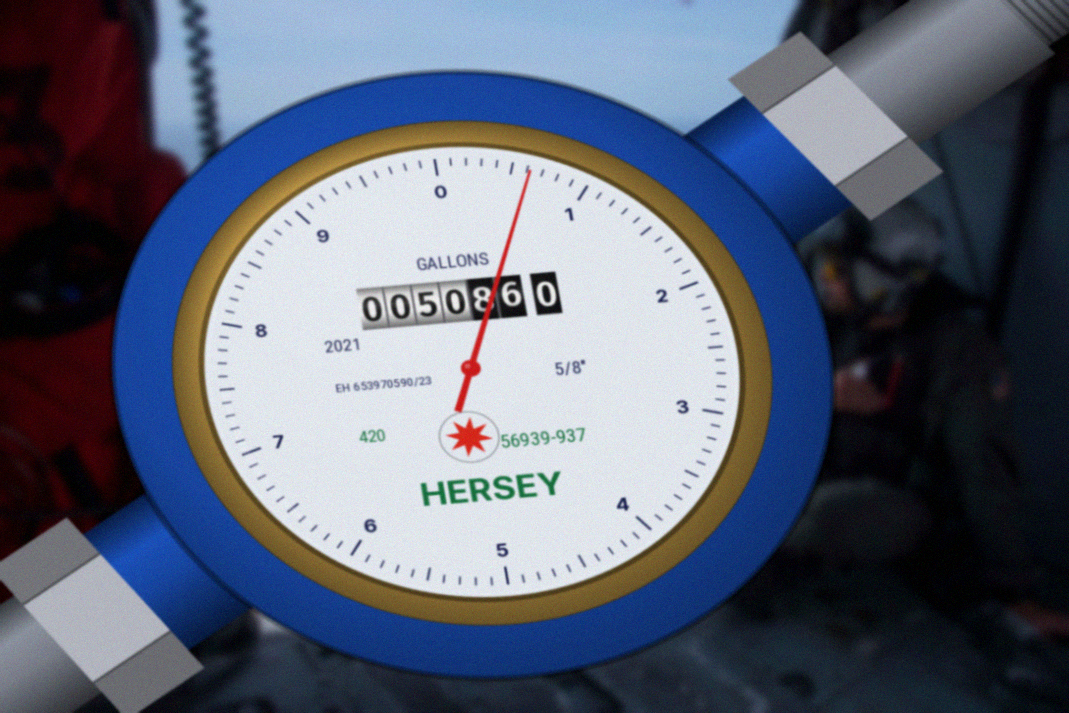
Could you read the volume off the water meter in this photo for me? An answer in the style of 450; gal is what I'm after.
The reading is 50860.6; gal
